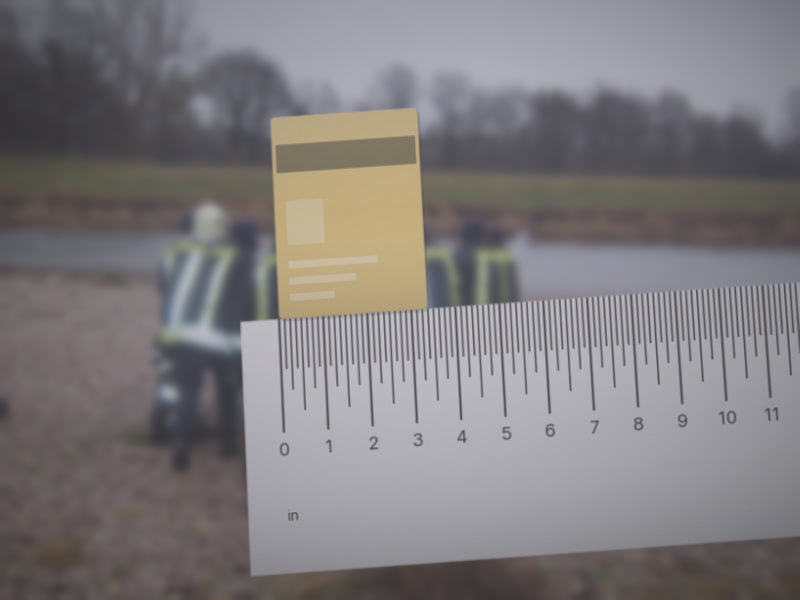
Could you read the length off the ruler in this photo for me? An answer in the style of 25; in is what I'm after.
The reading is 3.375; in
